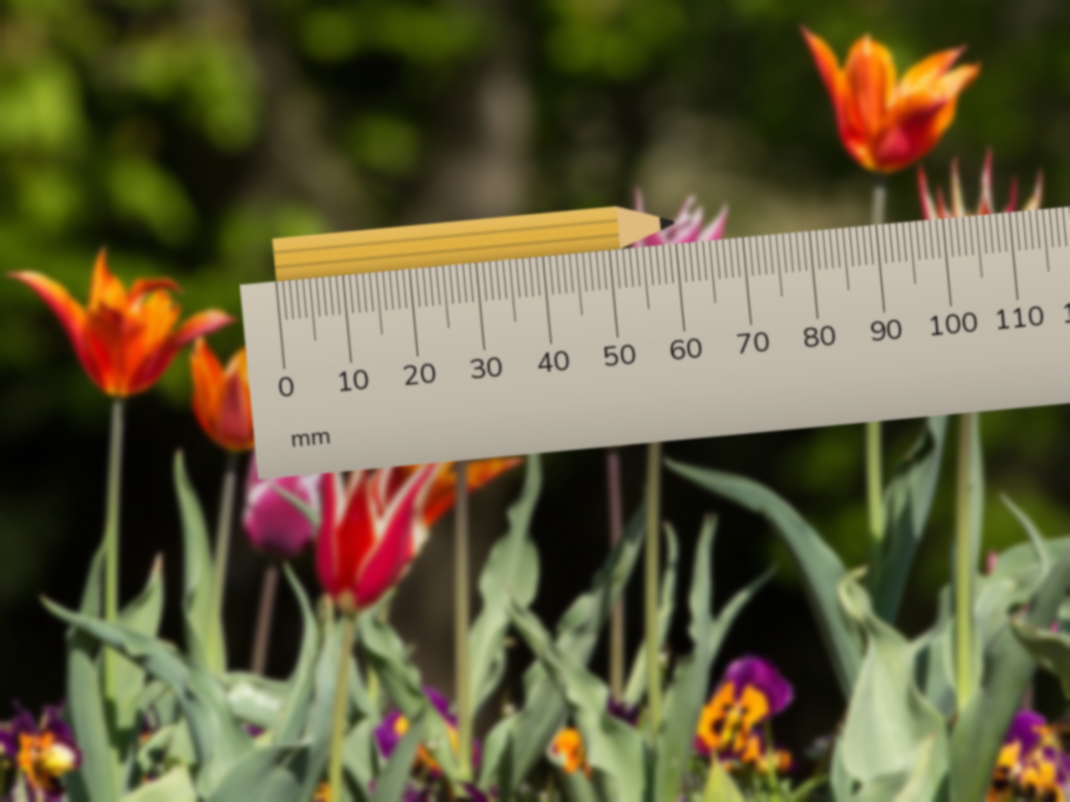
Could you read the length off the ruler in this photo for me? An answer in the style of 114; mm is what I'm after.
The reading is 60; mm
